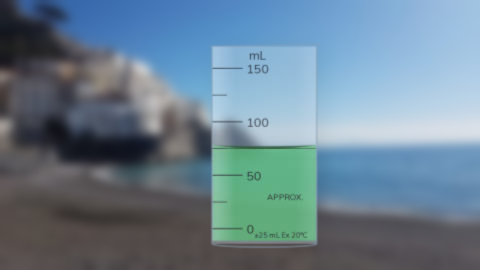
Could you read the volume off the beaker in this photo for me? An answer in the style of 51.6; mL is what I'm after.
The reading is 75; mL
